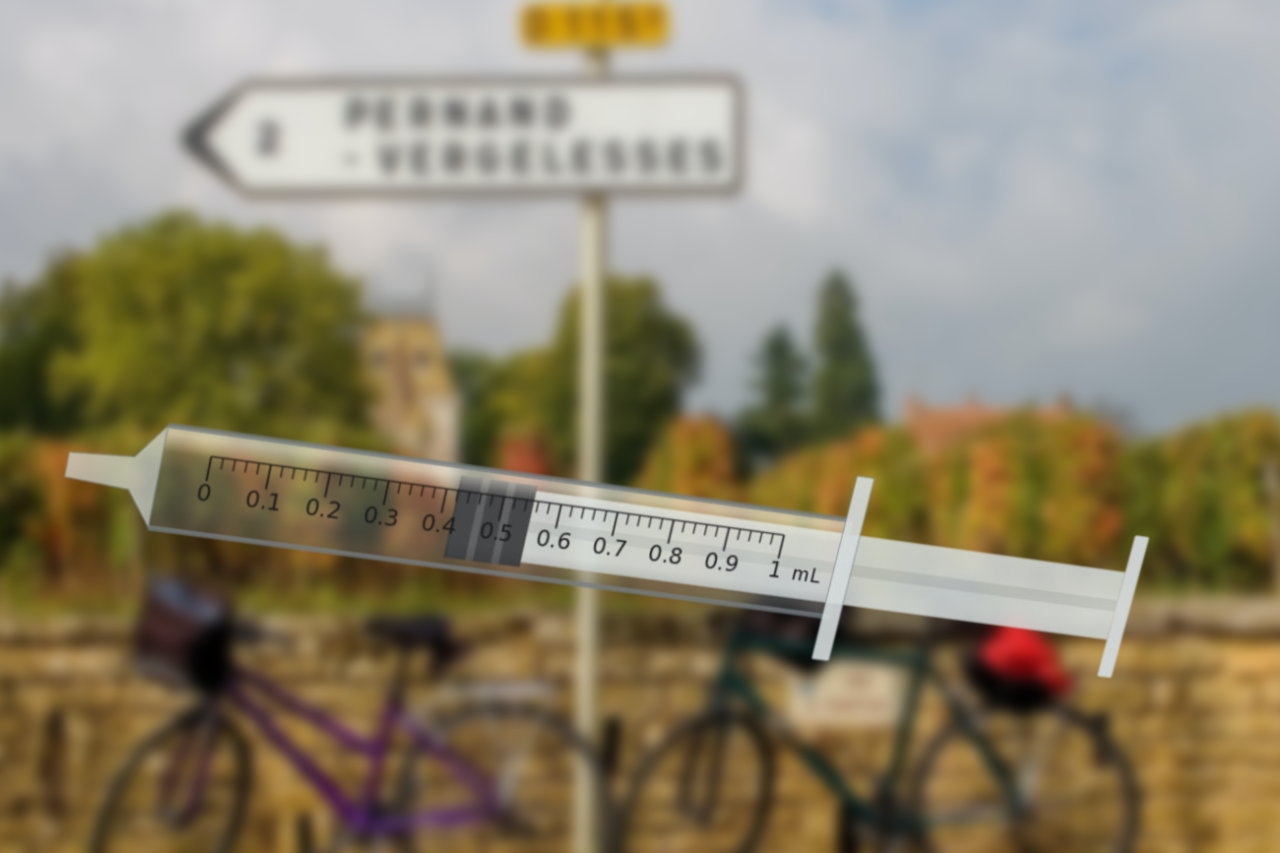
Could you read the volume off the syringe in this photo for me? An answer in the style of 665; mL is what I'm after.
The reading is 0.42; mL
